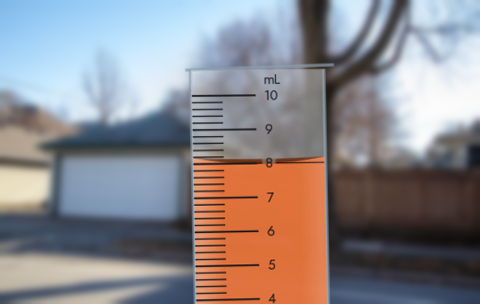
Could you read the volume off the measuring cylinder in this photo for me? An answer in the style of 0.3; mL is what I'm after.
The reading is 8; mL
